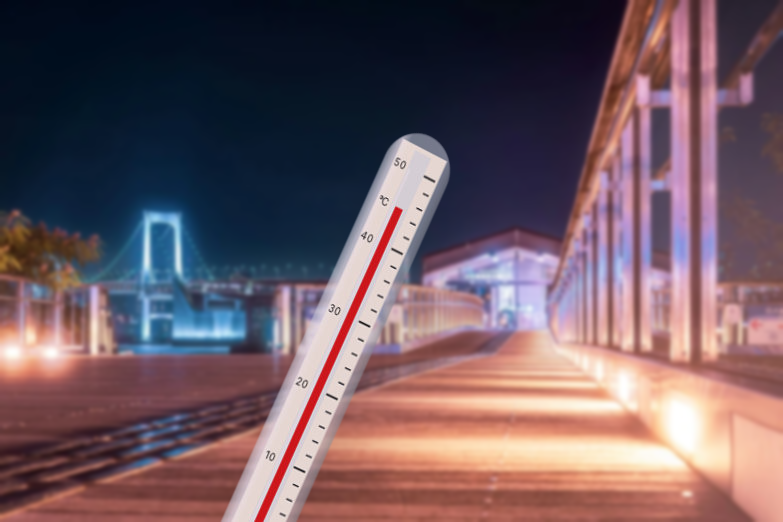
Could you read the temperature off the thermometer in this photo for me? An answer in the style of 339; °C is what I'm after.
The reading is 45; °C
